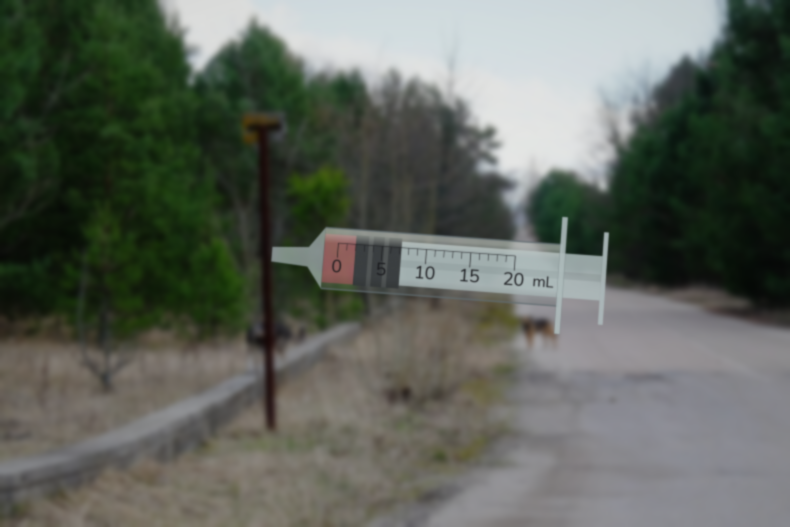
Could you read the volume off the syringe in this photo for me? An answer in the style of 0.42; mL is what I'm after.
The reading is 2; mL
